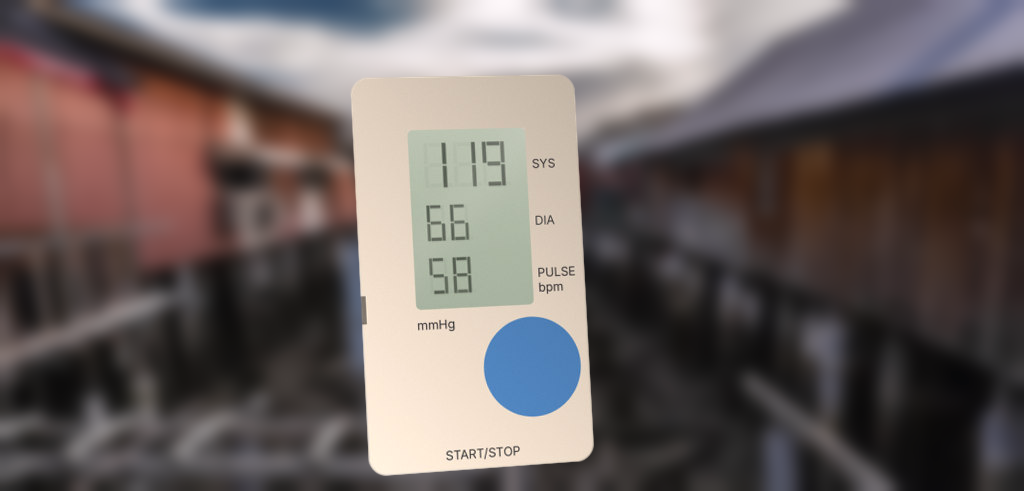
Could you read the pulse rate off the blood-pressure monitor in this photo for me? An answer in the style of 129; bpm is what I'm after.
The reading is 58; bpm
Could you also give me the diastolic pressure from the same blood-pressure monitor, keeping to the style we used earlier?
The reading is 66; mmHg
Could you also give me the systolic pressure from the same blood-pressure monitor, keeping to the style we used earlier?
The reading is 119; mmHg
